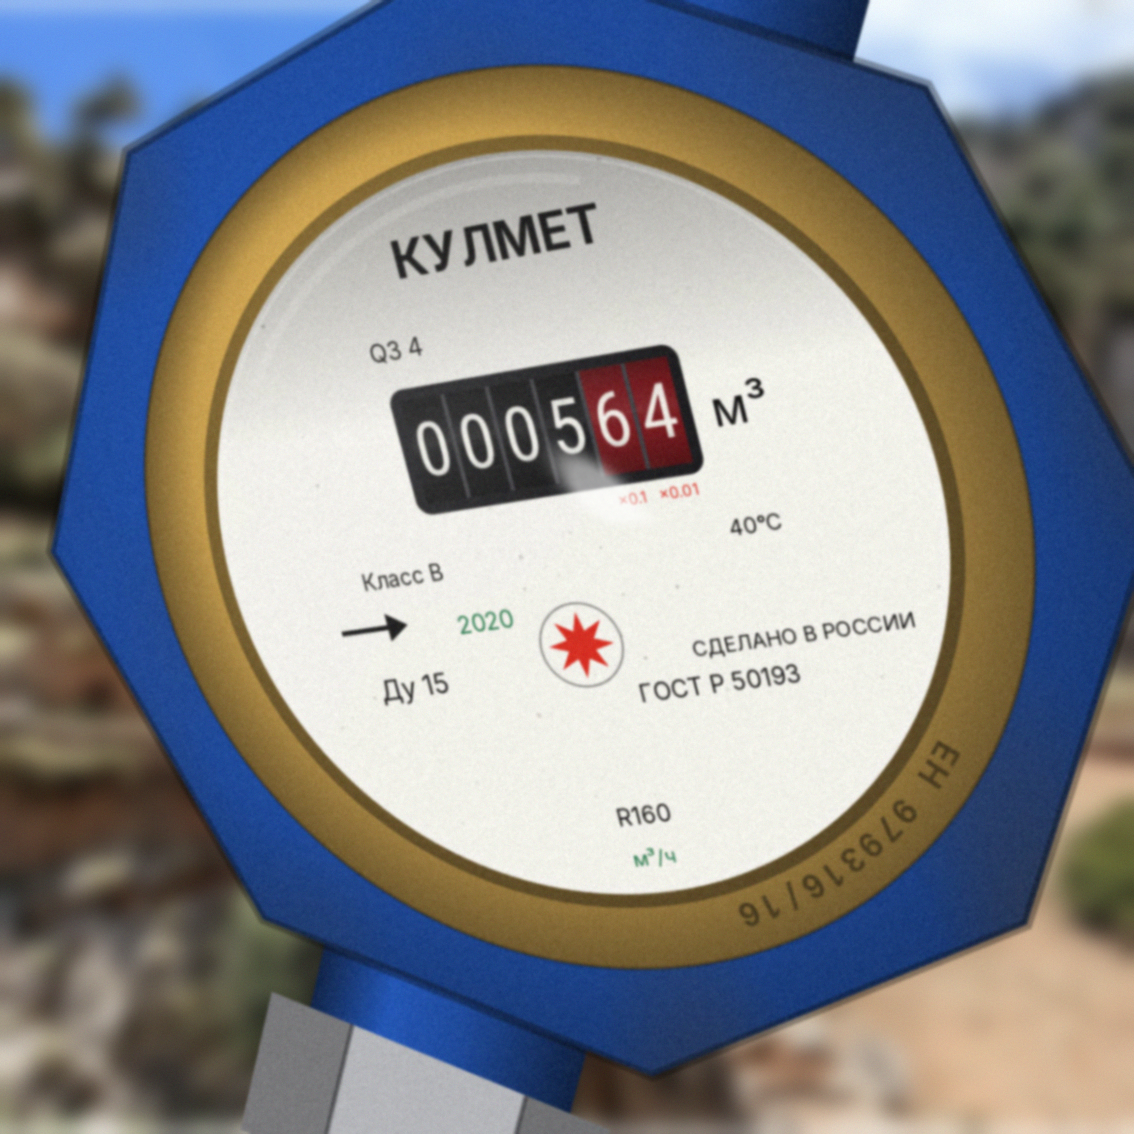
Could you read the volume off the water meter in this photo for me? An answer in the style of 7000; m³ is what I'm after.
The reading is 5.64; m³
